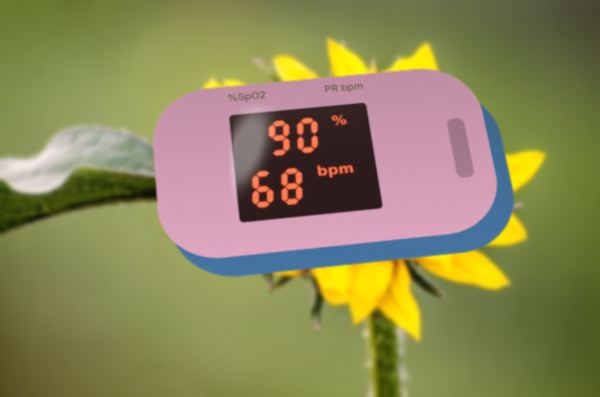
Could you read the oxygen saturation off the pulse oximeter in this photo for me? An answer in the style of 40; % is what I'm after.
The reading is 90; %
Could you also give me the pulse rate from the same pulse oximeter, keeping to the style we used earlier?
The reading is 68; bpm
